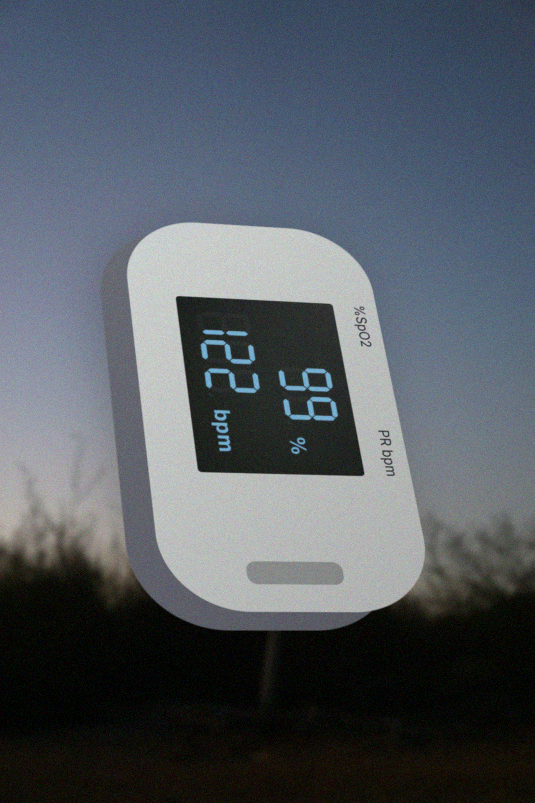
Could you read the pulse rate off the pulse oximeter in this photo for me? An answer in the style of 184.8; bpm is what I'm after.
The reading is 122; bpm
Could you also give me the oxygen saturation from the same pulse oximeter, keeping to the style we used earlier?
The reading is 99; %
